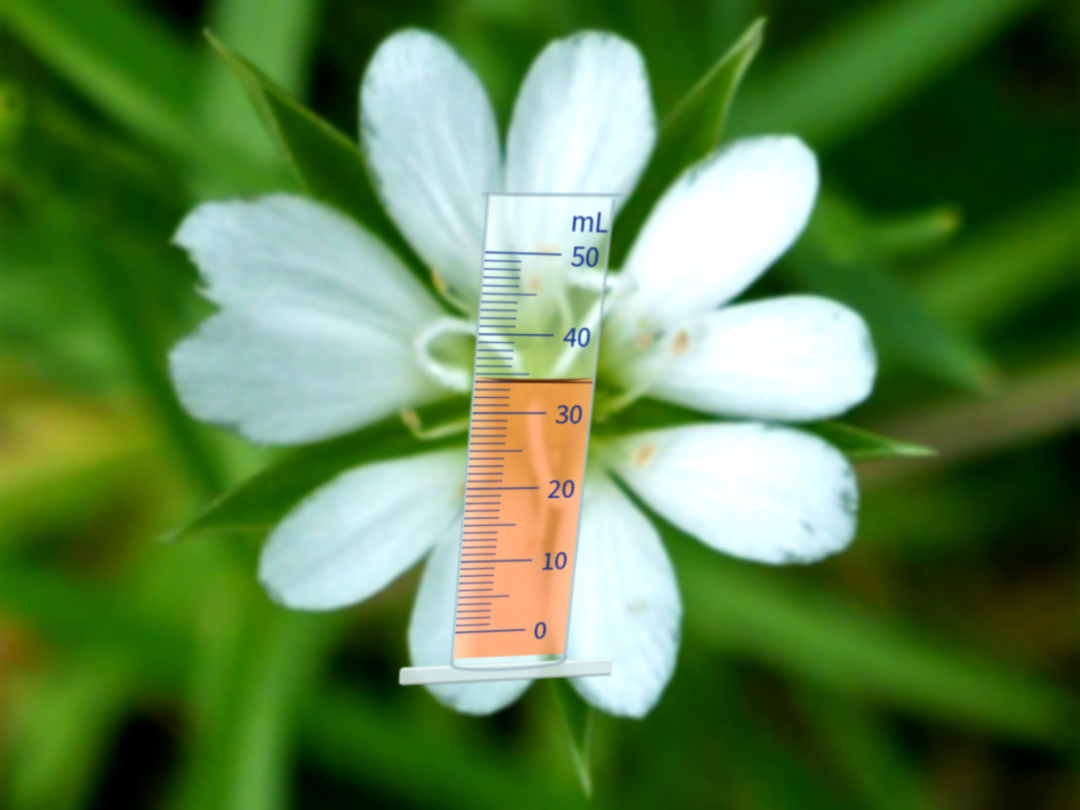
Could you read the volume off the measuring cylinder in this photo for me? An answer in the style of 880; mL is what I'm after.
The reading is 34; mL
